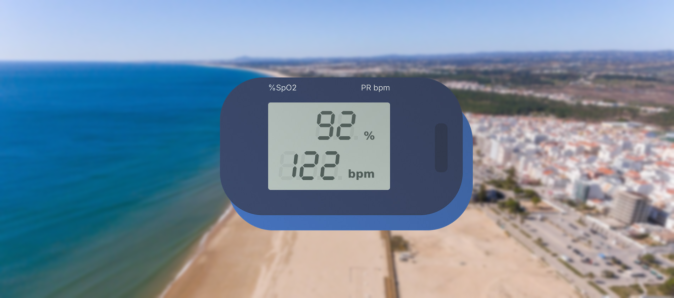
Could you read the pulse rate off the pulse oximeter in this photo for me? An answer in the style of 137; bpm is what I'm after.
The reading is 122; bpm
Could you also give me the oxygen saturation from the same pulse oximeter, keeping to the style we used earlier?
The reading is 92; %
